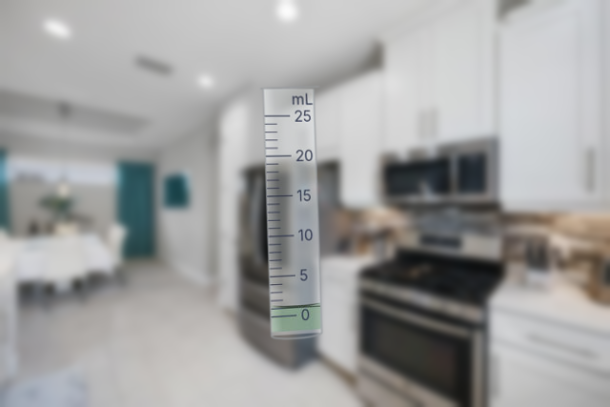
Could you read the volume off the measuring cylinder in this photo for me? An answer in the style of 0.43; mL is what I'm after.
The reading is 1; mL
